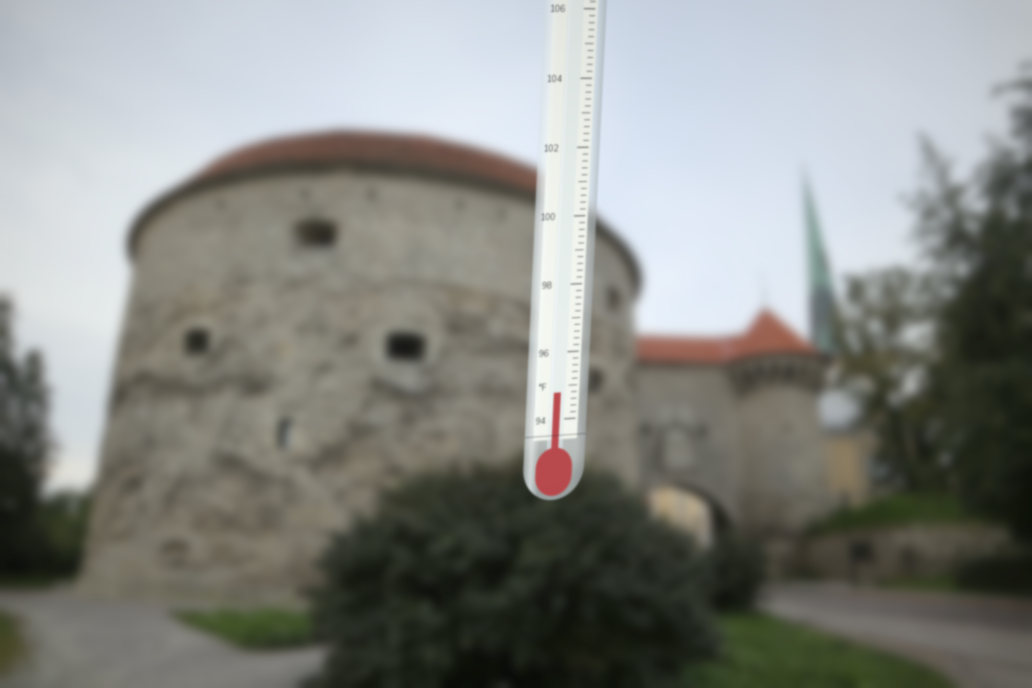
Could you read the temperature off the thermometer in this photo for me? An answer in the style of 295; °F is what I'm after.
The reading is 94.8; °F
